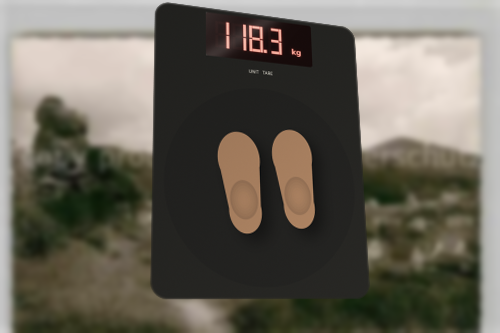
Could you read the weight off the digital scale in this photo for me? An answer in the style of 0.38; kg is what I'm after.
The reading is 118.3; kg
